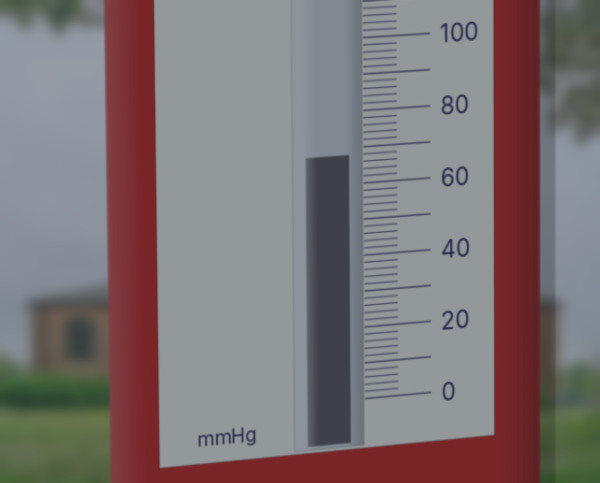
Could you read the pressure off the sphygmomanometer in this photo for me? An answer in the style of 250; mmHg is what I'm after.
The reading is 68; mmHg
